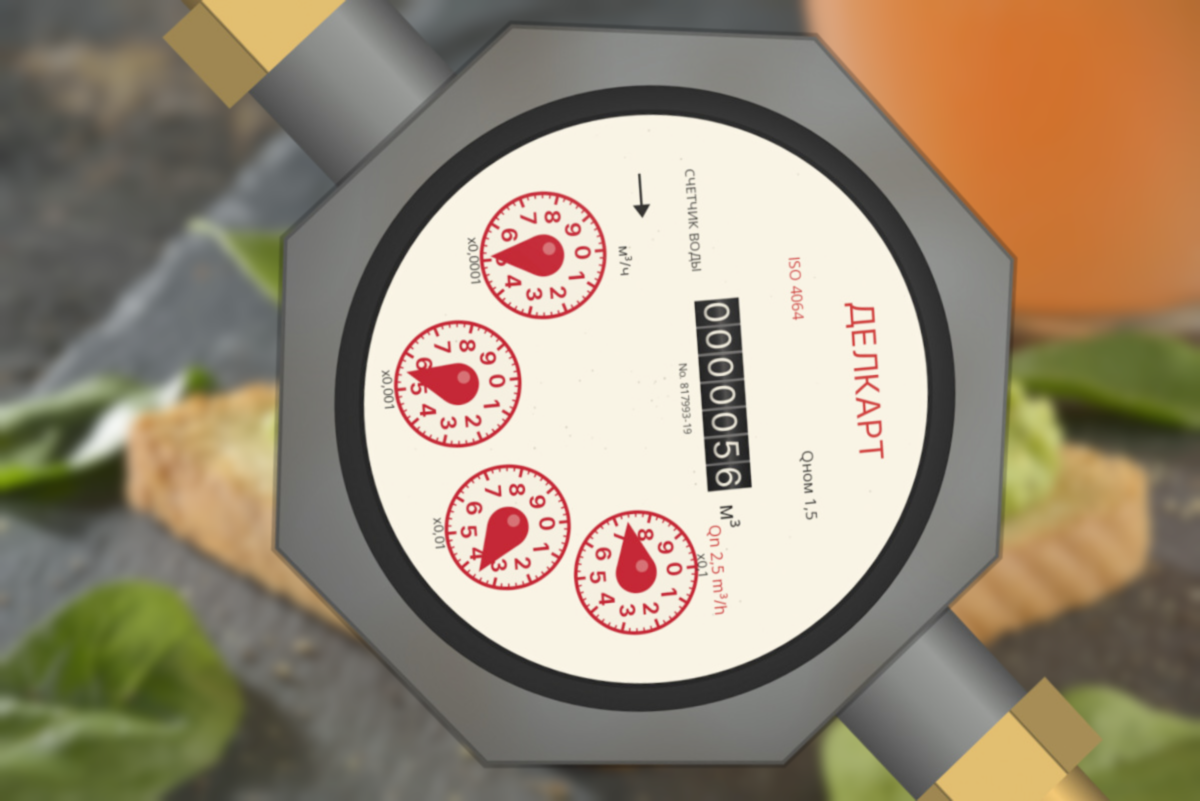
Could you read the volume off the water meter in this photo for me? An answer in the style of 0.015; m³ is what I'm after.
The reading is 56.7355; m³
